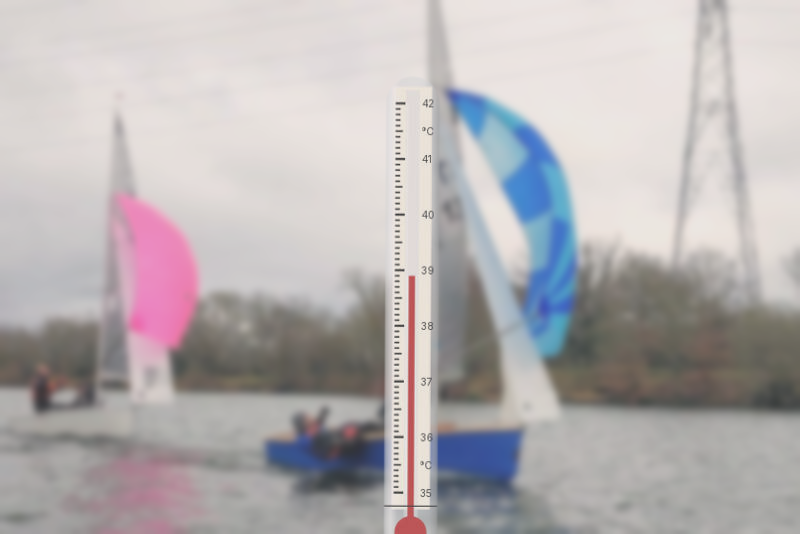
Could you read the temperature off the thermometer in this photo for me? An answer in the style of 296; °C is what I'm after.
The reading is 38.9; °C
